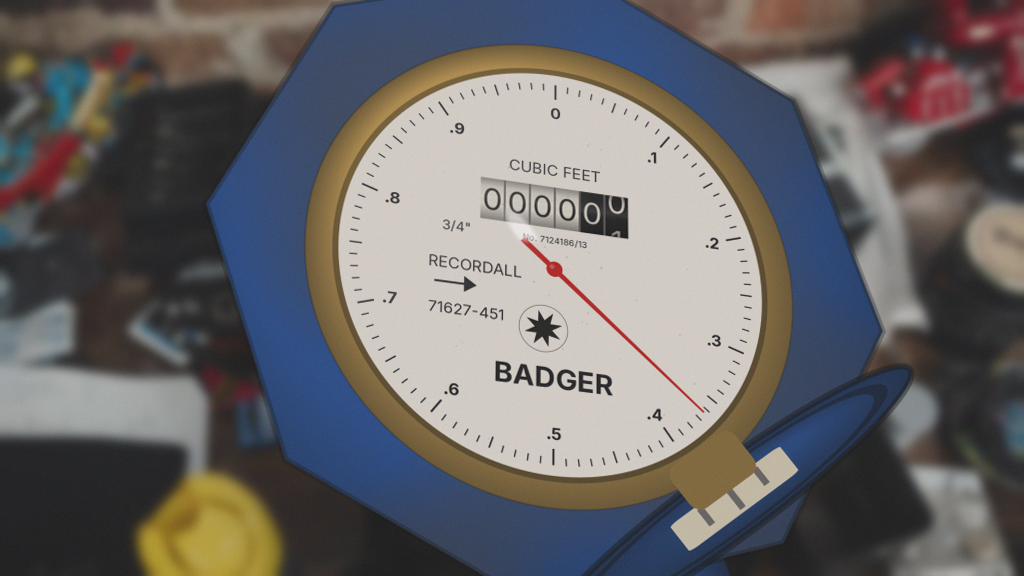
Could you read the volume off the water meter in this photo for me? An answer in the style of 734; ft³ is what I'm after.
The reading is 0.36; ft³
